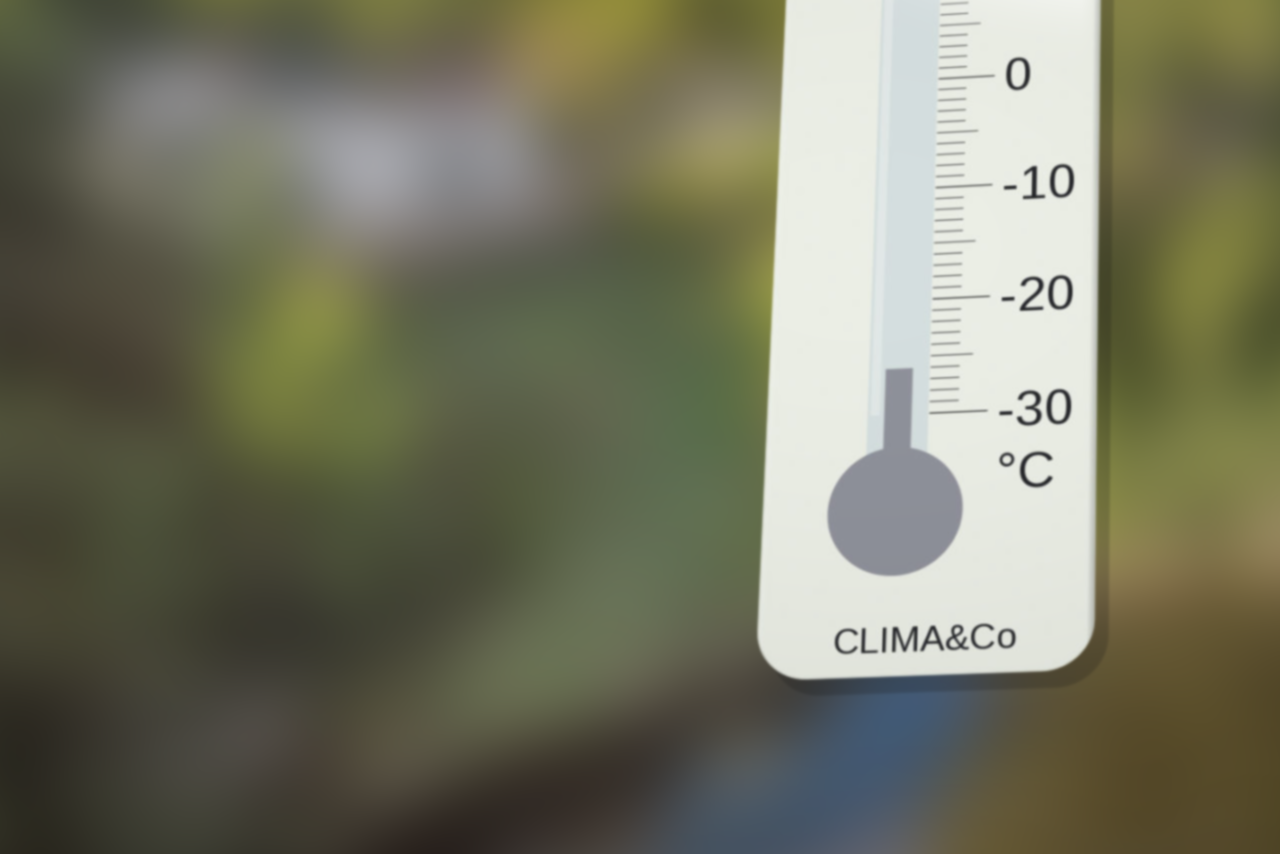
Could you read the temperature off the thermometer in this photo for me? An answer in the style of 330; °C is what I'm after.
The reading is -26; °C
